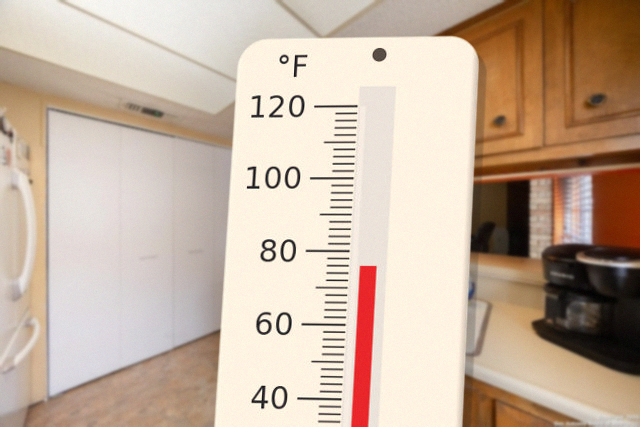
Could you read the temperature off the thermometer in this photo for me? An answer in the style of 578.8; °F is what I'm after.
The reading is 76; °F
